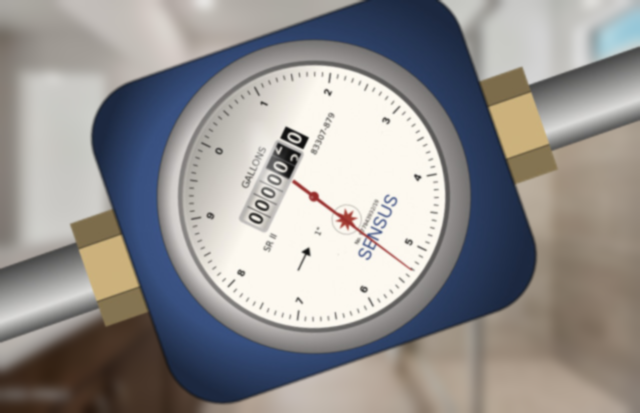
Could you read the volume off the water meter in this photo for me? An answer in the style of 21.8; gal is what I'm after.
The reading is 25.3; gal
